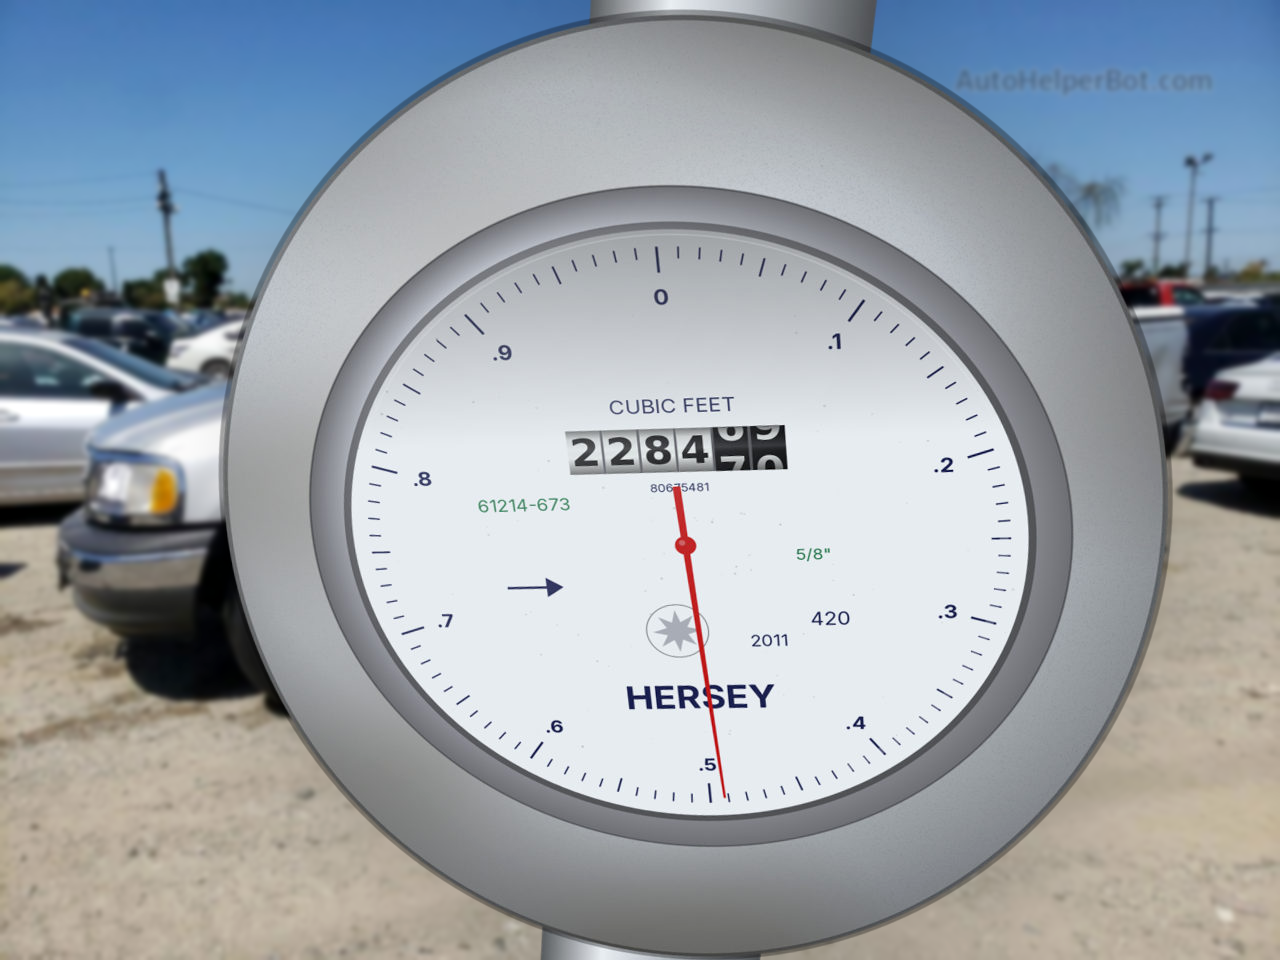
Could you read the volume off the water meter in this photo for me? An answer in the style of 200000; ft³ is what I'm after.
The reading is 228469.49; ft³
